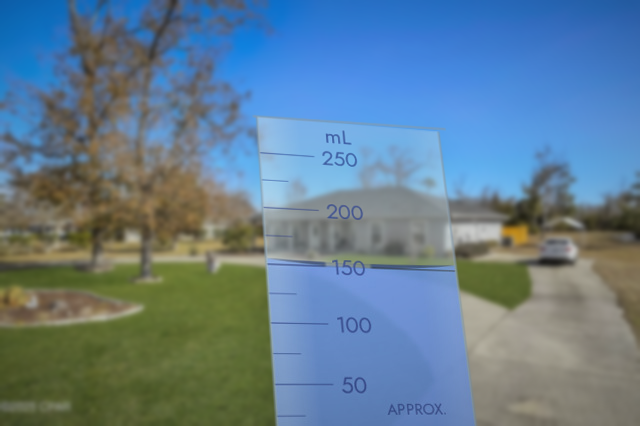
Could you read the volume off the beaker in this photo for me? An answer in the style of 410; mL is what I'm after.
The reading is 150; mL
